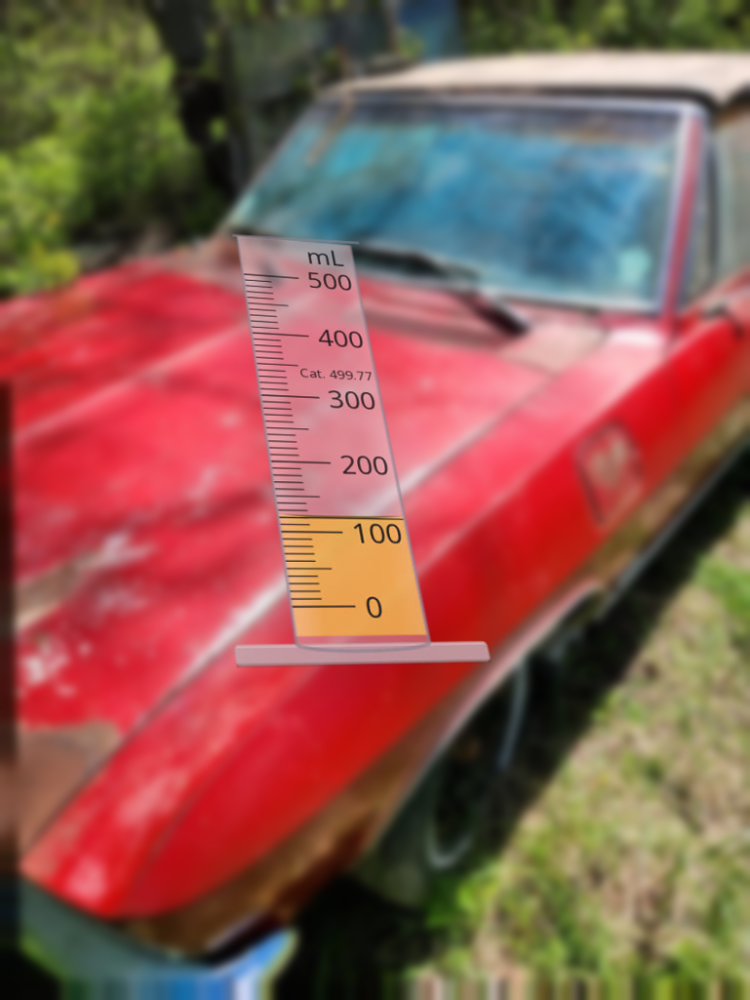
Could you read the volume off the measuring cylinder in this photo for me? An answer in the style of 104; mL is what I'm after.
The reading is 120; mL
